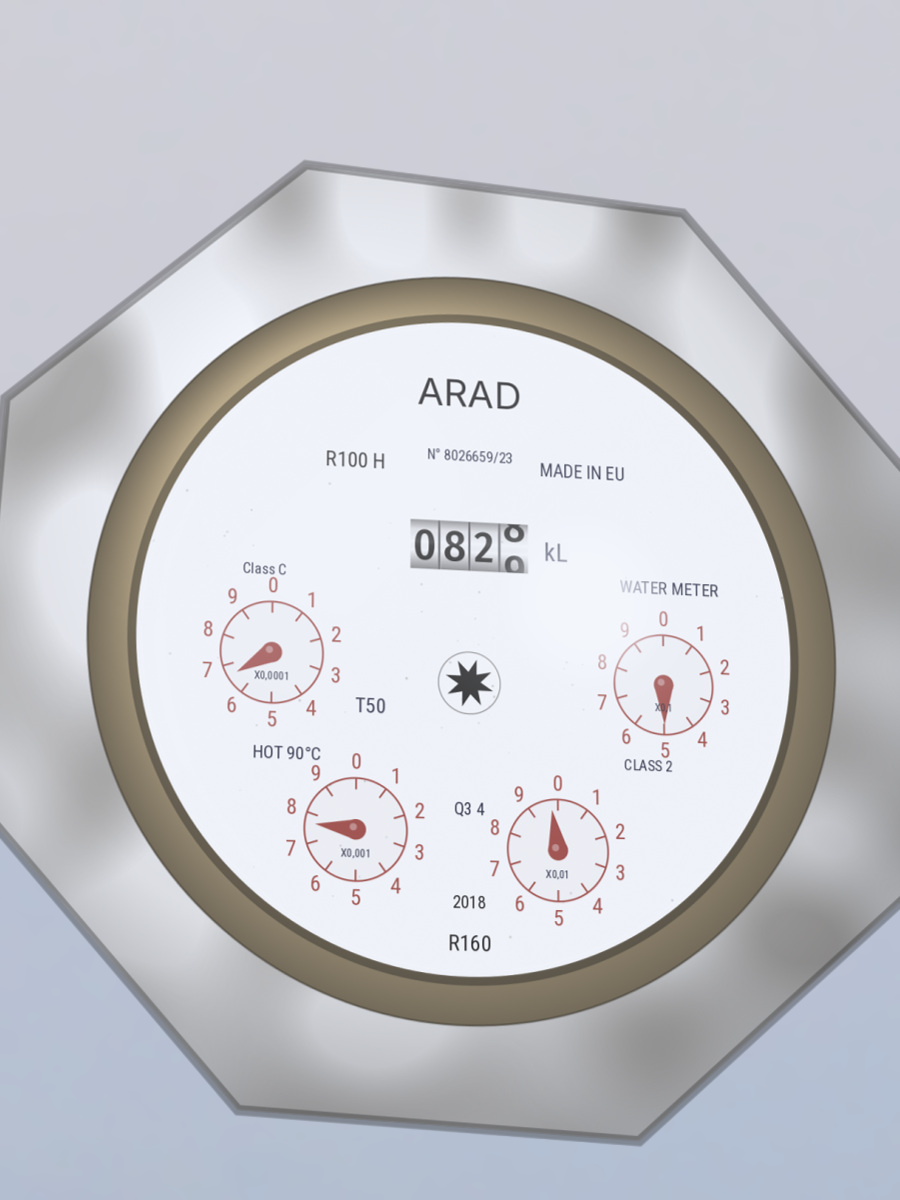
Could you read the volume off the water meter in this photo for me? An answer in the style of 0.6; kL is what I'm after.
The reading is 828.4976; kL
